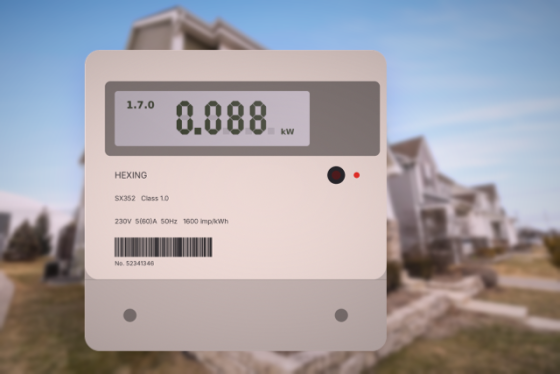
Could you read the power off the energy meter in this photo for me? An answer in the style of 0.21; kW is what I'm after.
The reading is 0.088; kW
